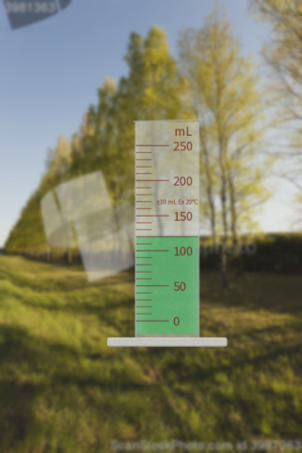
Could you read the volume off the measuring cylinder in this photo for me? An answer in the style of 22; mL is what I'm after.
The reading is 120; mL
